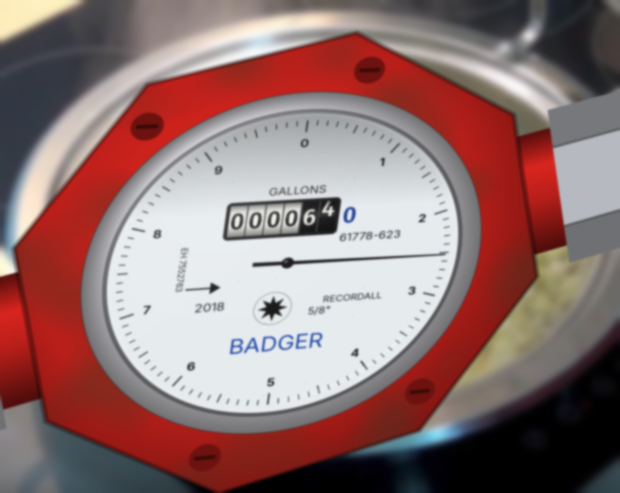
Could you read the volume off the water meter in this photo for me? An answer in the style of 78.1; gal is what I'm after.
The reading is 642.5; gal
